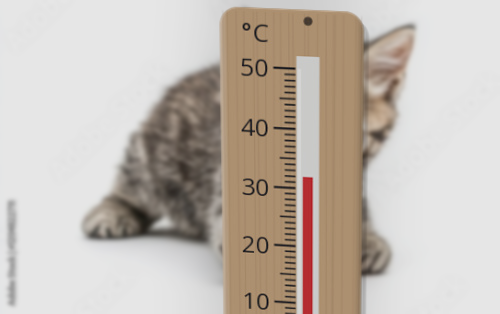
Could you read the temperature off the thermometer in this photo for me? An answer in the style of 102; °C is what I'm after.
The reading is 32; °C
